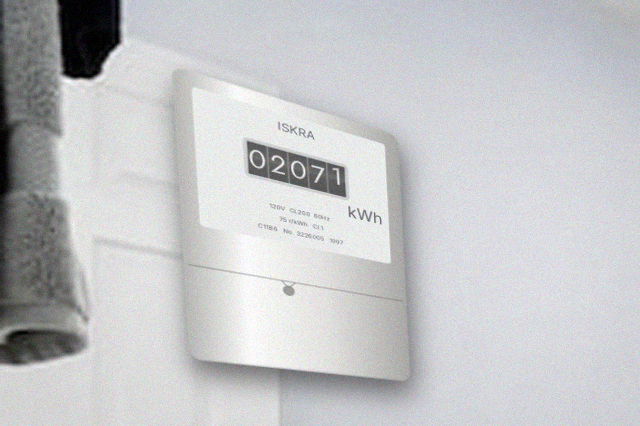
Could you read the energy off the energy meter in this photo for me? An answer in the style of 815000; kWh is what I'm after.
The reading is 2071; kWh
